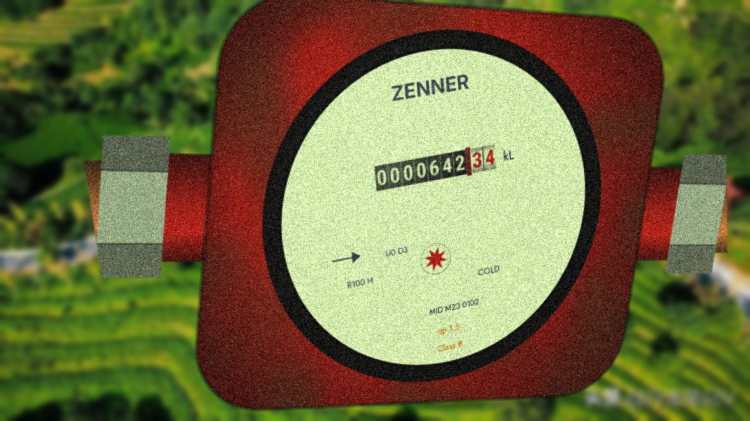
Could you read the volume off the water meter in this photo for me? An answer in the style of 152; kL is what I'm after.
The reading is 642.34; kL
